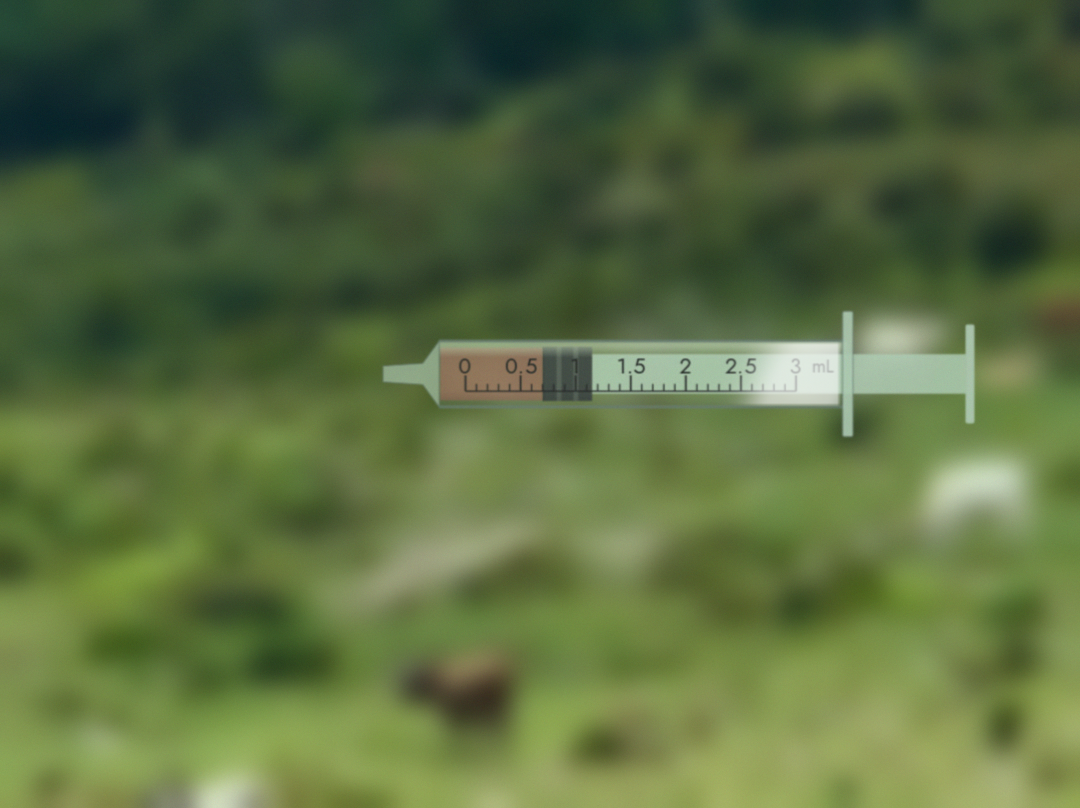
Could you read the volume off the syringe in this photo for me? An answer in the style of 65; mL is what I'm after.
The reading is 0.7; mL
